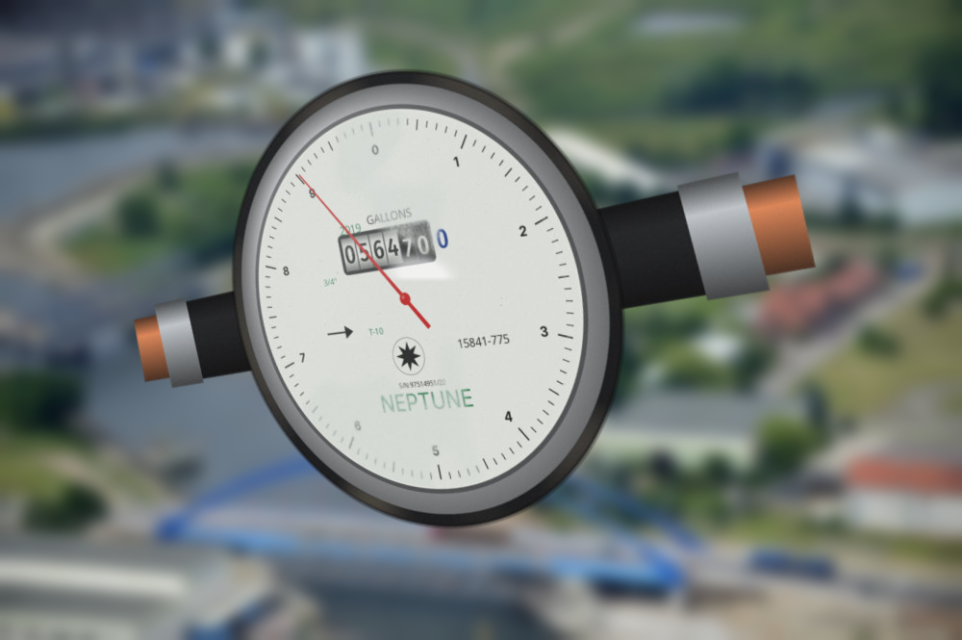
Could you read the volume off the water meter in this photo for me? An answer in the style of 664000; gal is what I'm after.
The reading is 564699.0; gal
